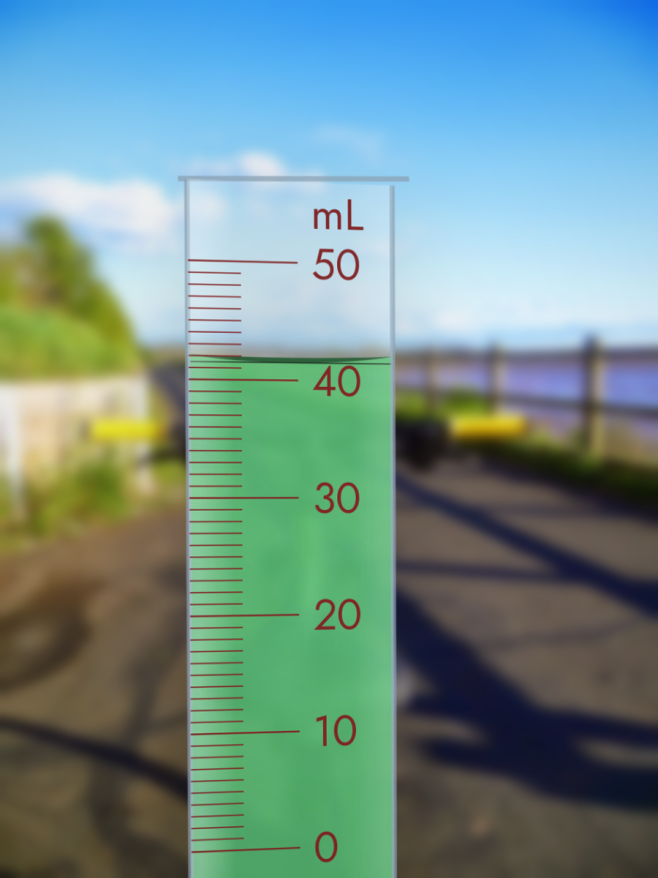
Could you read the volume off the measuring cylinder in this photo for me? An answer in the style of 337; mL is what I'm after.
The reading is 41.5; mL
